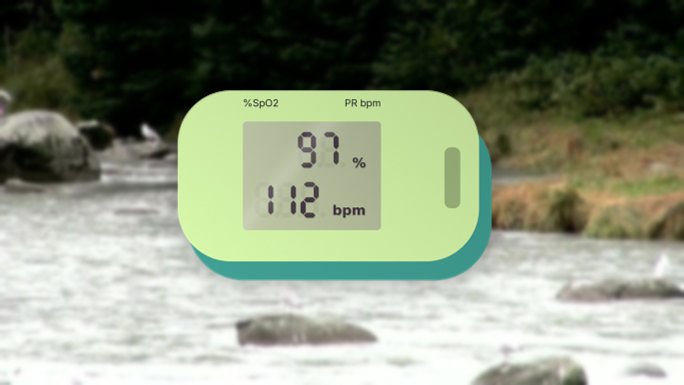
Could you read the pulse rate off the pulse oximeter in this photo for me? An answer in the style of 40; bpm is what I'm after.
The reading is 112; bpm
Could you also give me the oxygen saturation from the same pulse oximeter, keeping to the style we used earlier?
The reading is 97; %
